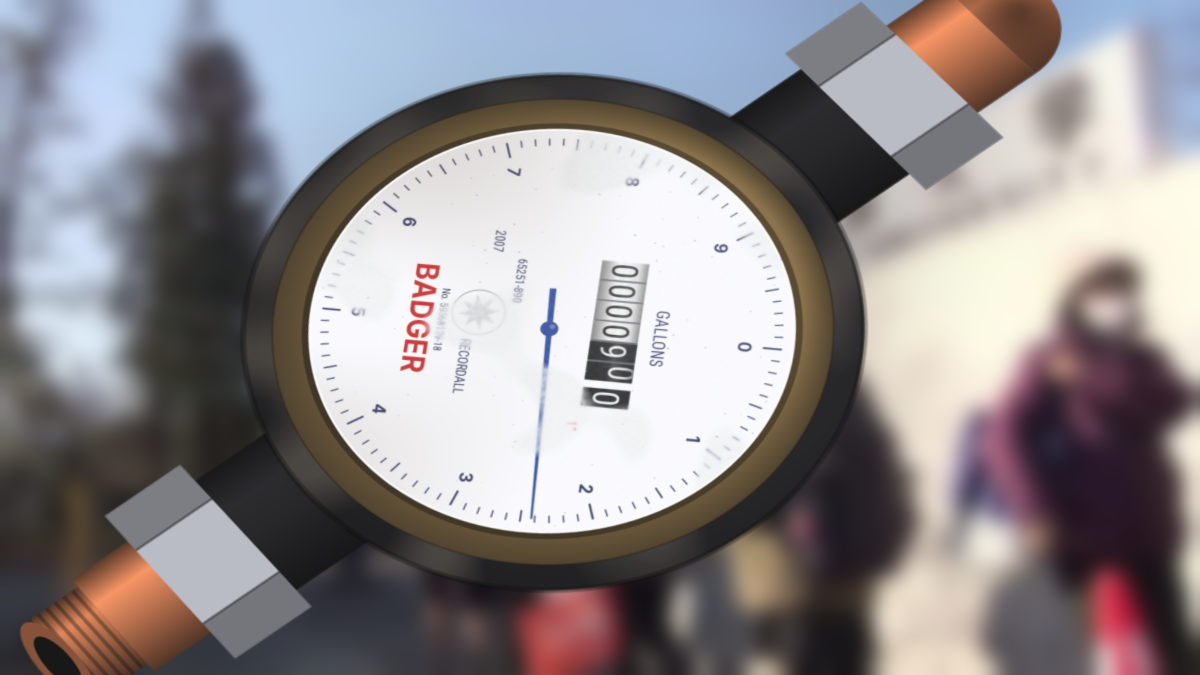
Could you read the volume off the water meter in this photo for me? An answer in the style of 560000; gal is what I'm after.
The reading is 902.4; gal
